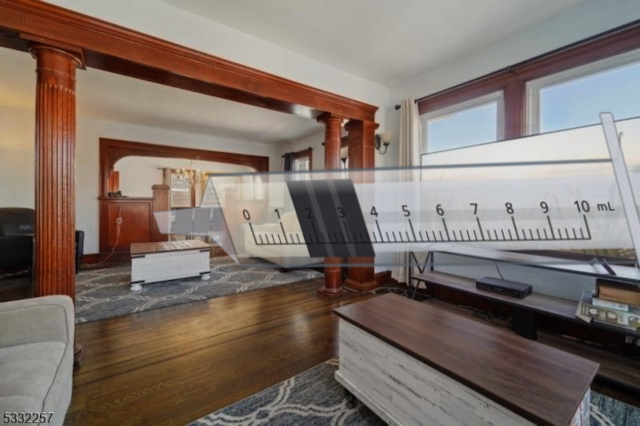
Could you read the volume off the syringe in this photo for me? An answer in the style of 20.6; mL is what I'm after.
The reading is 1.6; mL
